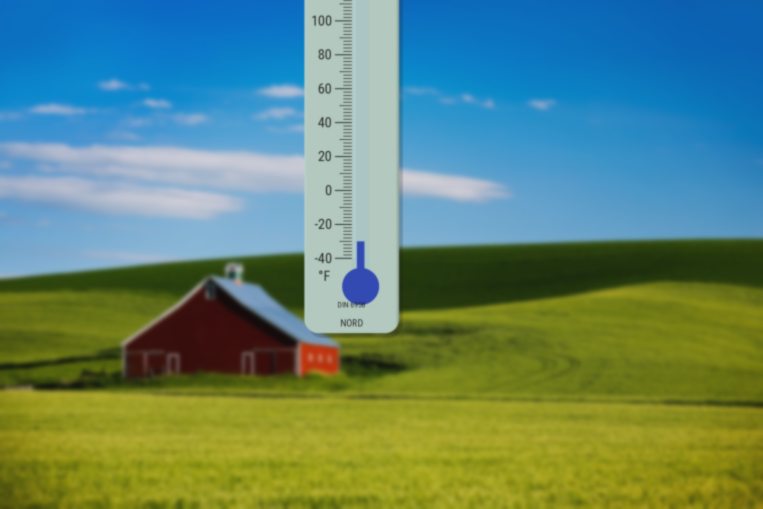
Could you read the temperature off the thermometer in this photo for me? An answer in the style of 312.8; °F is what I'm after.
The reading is -30; °F
